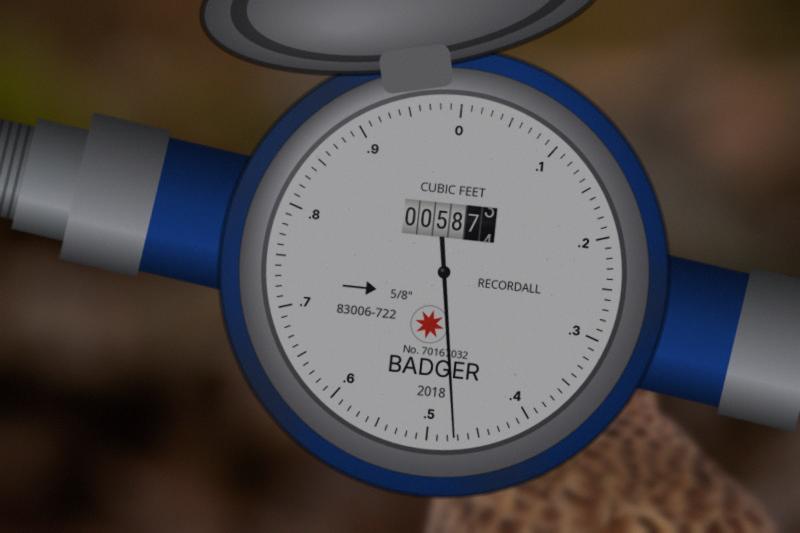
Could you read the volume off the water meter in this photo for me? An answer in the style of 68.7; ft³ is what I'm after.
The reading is 5873.47; ft³
